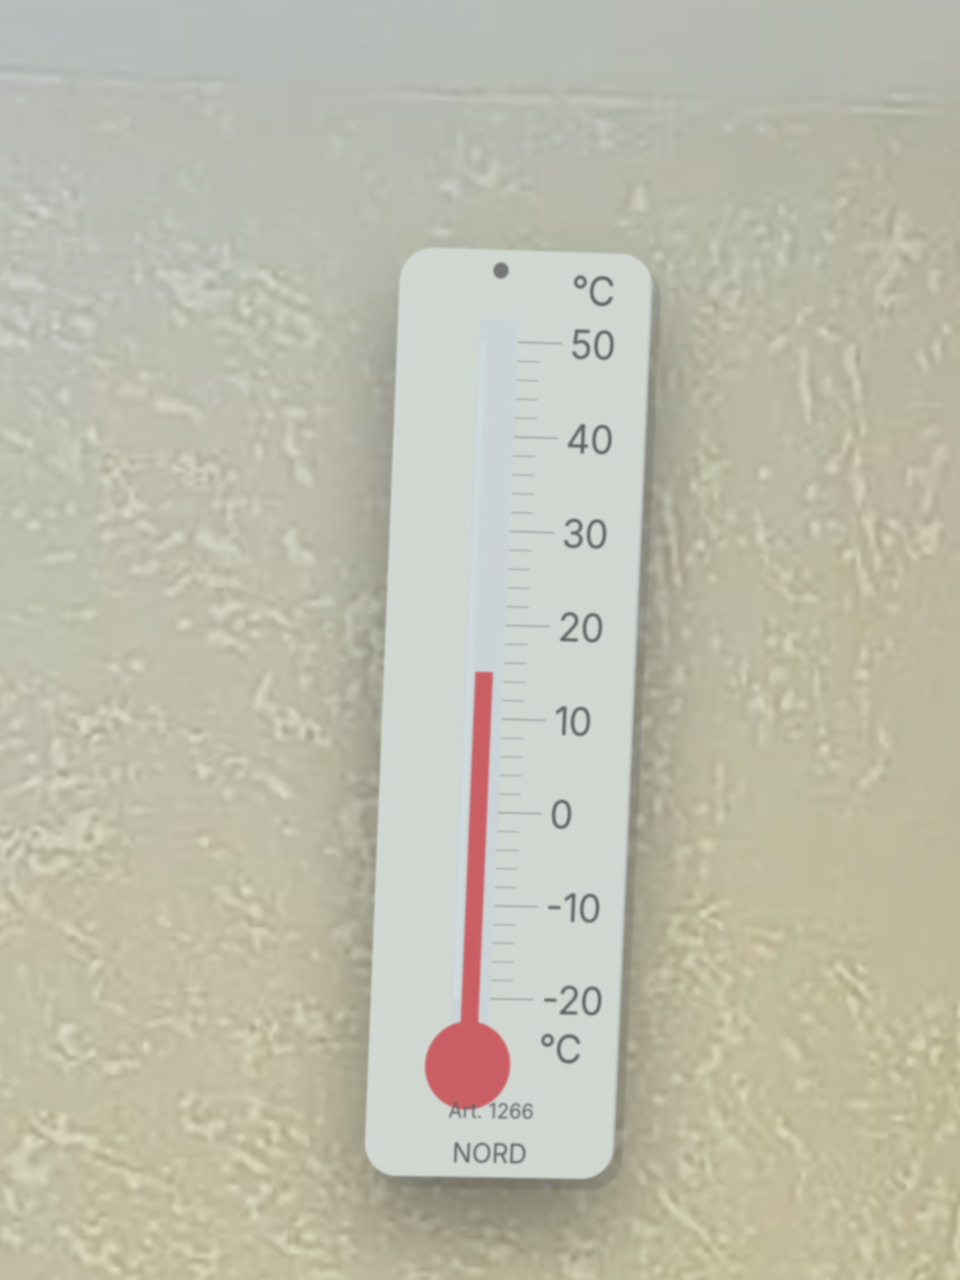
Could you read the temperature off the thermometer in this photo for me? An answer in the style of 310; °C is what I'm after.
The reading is 15; °C
